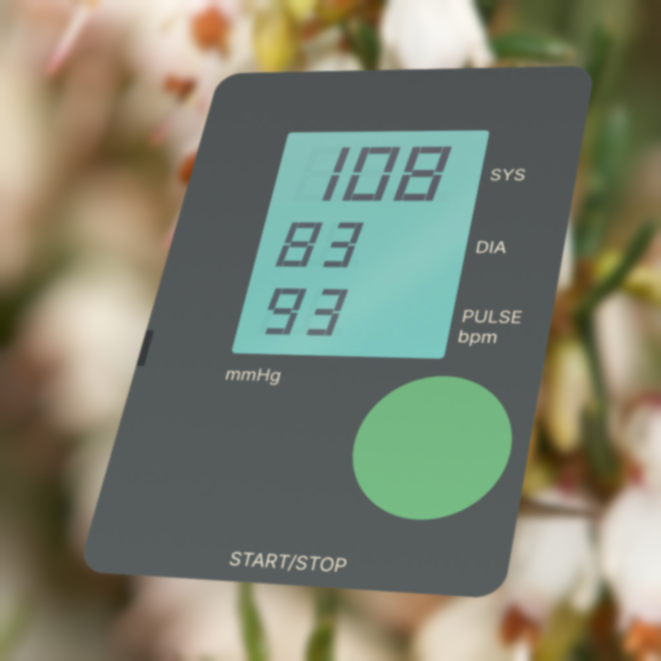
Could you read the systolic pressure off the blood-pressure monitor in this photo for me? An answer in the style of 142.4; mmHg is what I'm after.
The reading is 108; mmHg
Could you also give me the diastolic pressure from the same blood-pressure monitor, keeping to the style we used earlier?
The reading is 83; mmHg
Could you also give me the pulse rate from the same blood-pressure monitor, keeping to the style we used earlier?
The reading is 93; bpm
